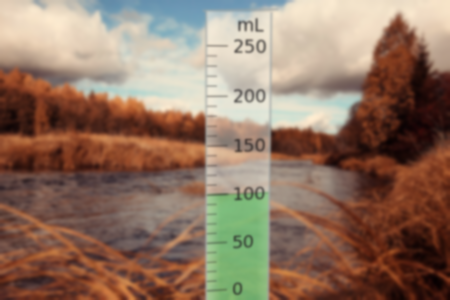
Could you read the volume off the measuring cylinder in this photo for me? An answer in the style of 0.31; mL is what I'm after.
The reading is 100; mL
